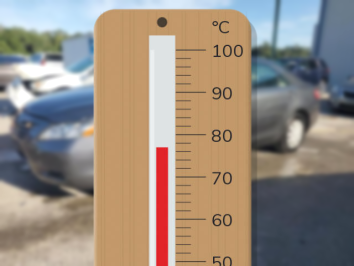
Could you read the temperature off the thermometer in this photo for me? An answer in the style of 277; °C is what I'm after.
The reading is 77; °C
